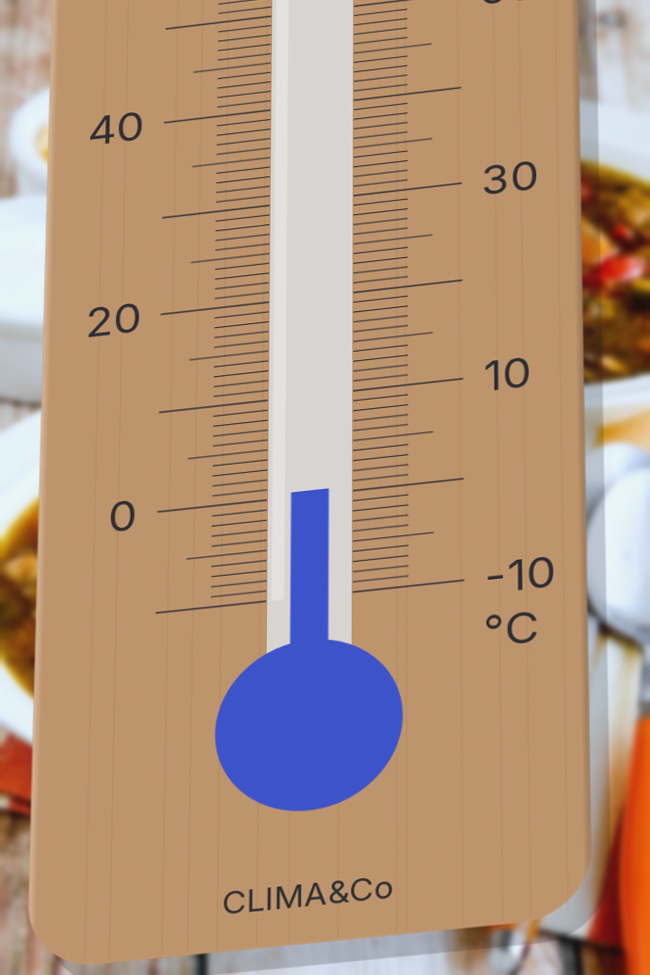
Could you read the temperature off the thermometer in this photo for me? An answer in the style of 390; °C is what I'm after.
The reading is 0.5; °C
